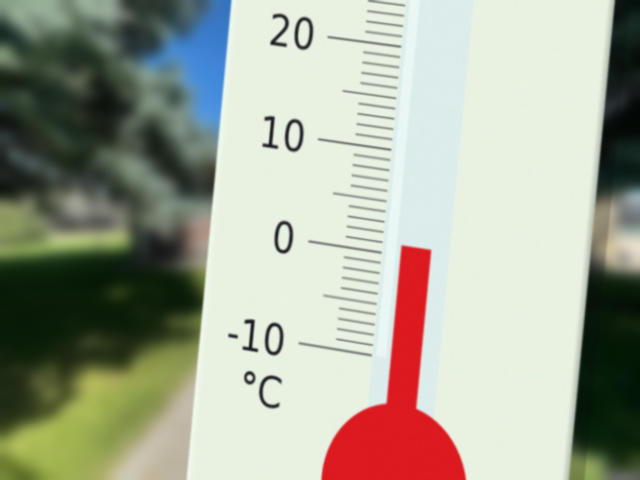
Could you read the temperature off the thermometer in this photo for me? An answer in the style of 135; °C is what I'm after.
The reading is 1; °C
